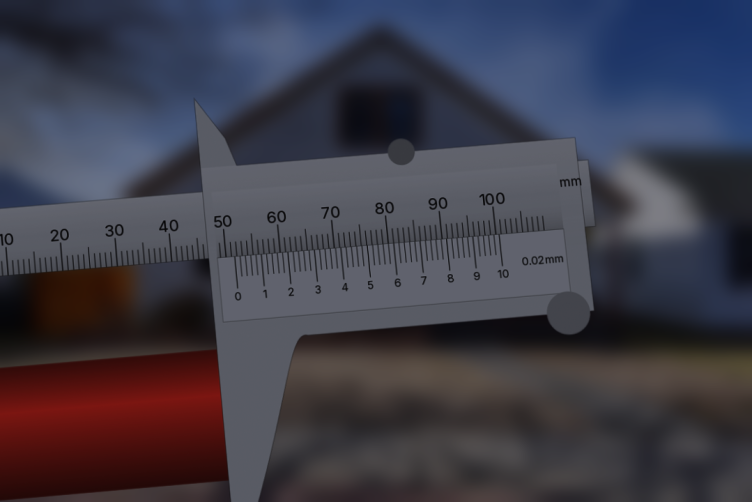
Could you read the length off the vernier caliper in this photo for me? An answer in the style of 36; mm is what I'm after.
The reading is 51.6; mm
